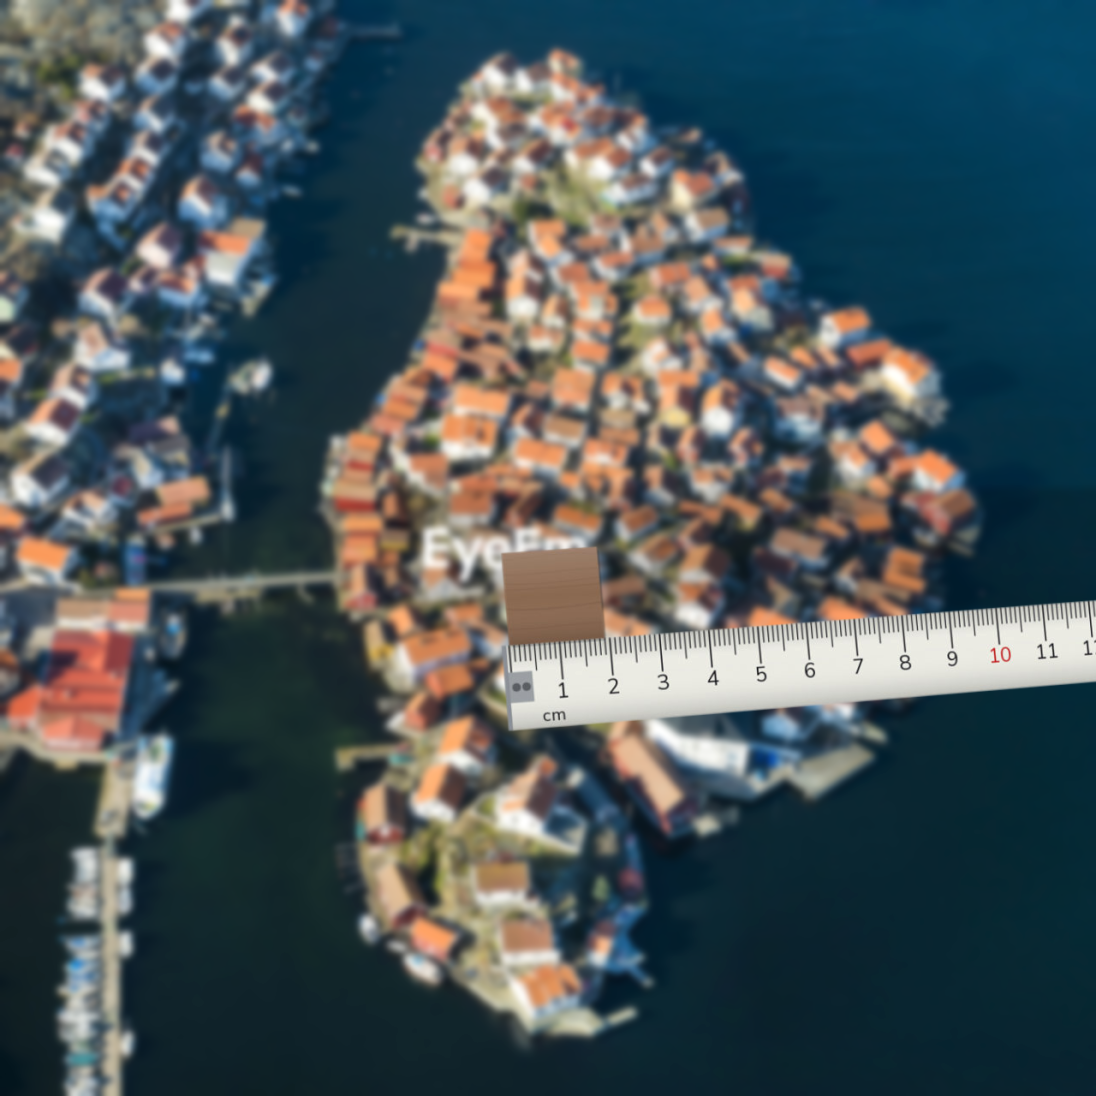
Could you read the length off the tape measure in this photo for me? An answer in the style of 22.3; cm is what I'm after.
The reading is 1.9; cm
